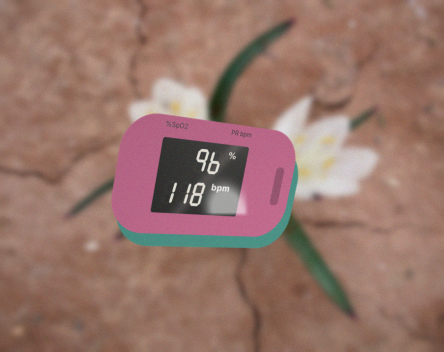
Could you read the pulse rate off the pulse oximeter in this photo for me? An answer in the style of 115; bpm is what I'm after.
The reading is 118; bpm
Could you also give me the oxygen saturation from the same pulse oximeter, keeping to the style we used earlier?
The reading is 96; %
